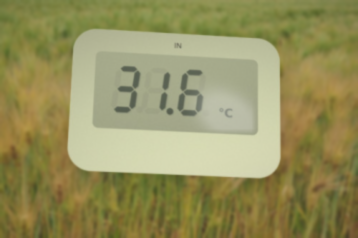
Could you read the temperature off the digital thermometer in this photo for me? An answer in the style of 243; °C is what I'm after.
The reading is 31.6; °C
